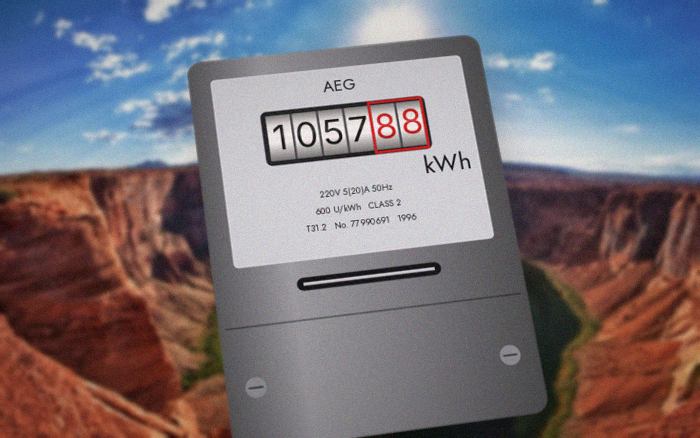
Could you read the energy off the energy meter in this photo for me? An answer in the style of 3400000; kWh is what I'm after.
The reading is 1057.88; kWh
